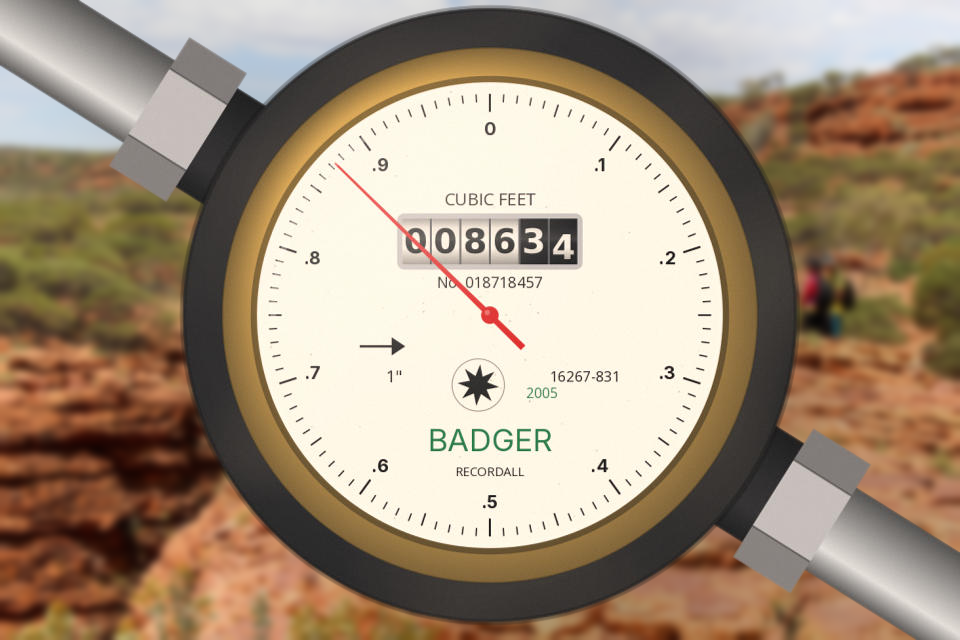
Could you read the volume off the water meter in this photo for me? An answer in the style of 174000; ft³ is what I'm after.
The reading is 8633.87; ft³
